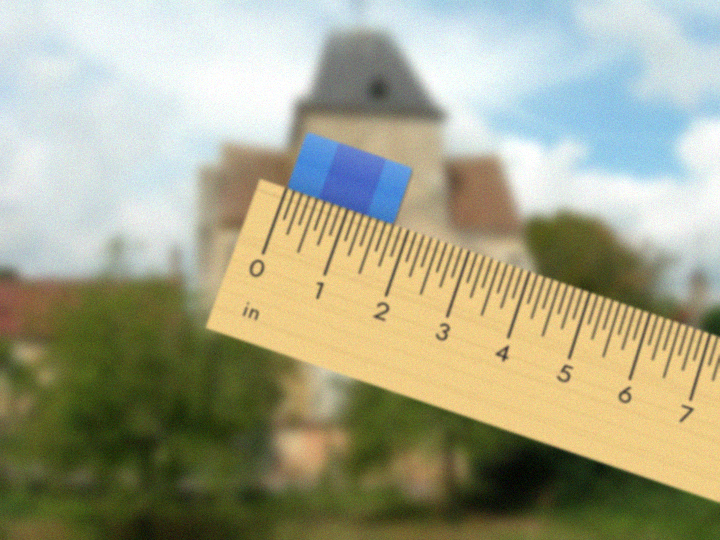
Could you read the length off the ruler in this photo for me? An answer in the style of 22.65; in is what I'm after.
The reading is 1.75; in
